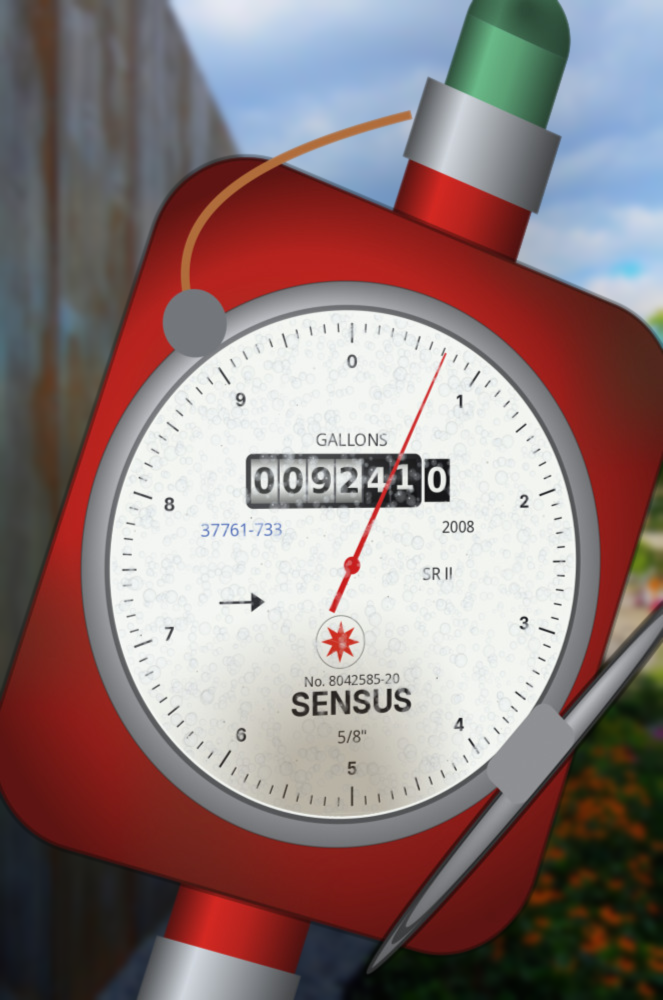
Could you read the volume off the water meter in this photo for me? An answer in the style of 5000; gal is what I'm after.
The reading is 92410.7; gal
